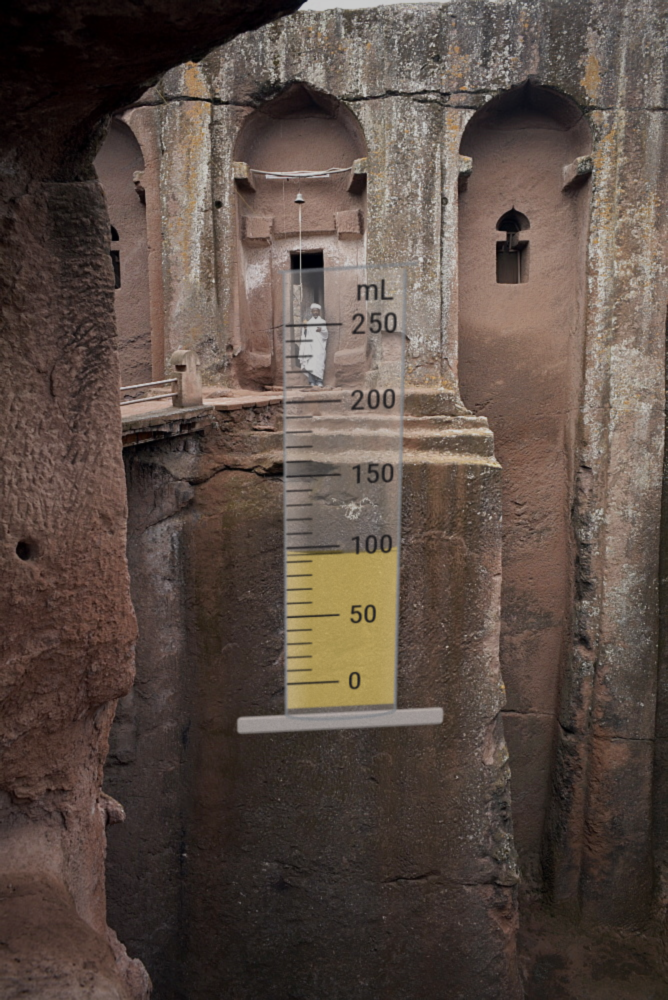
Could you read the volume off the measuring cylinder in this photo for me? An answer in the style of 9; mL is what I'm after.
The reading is 95; mL
